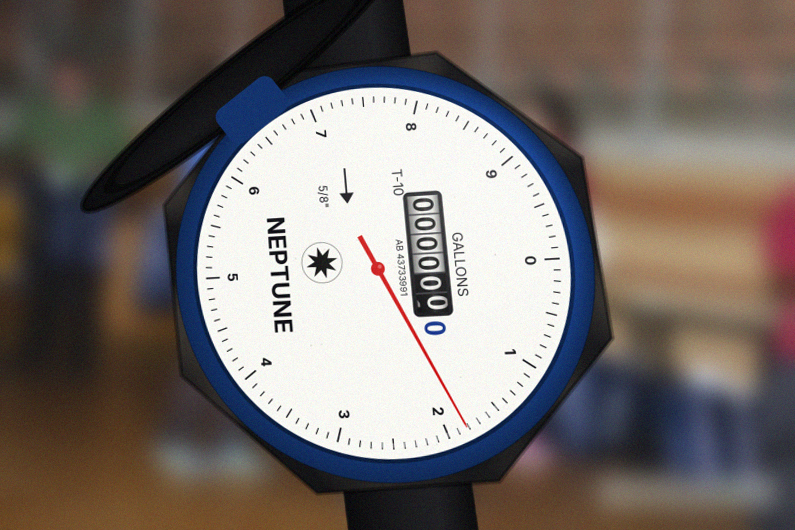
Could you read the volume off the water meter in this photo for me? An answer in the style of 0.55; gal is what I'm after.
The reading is 1.8; gal
